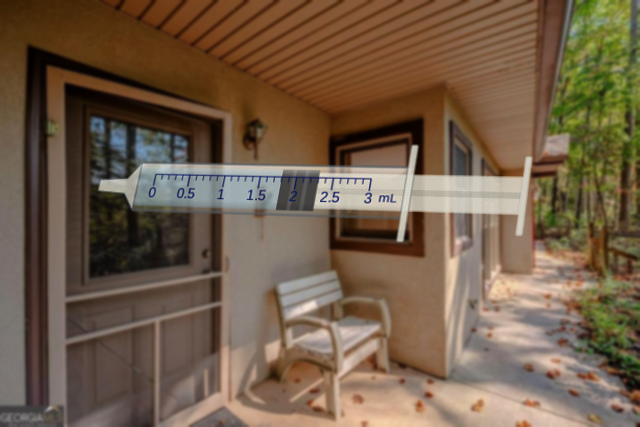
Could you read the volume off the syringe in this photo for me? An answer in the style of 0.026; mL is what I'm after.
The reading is 1.8; mL
